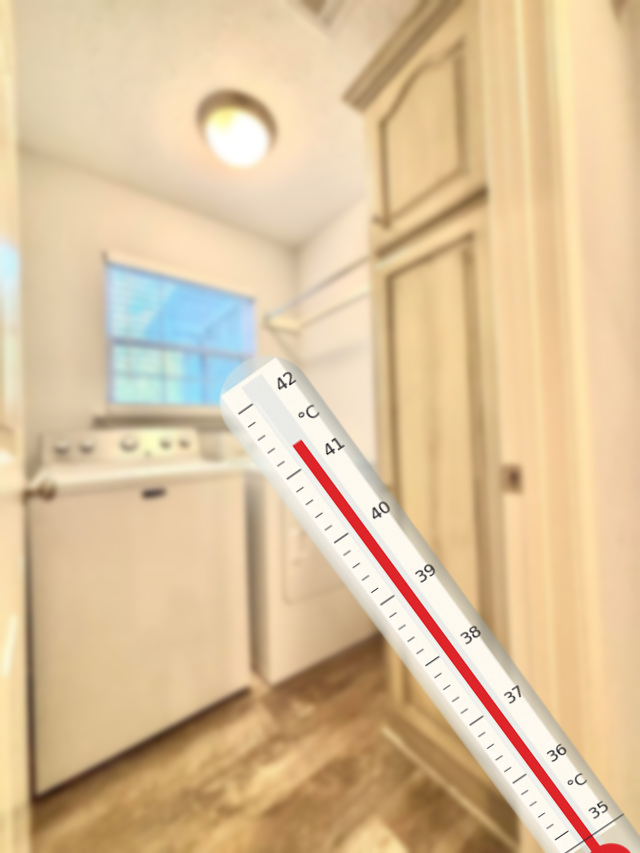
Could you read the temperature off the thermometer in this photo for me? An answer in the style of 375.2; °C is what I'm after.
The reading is 41.3; °C
